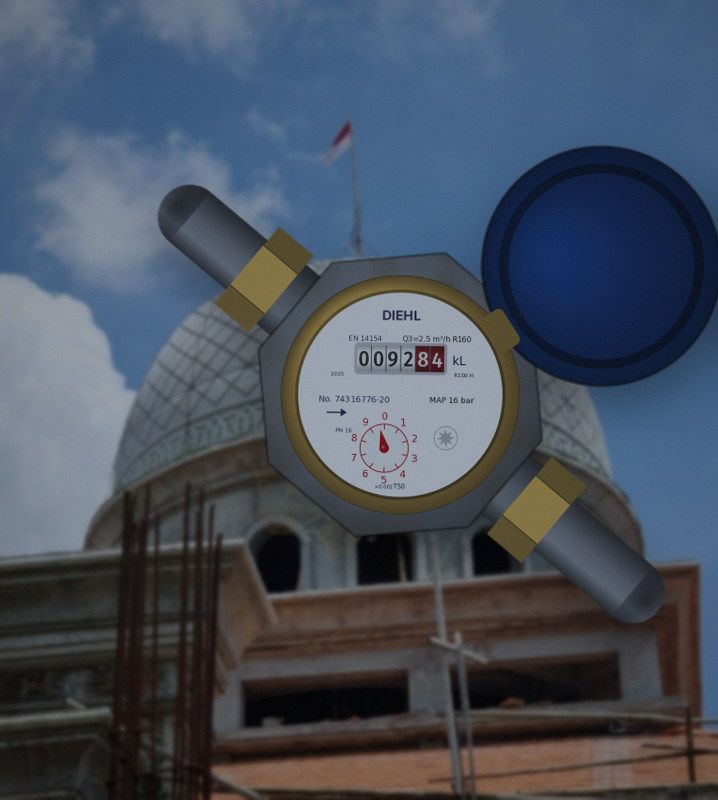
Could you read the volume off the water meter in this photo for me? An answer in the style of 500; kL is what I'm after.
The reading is 92.839; kL
